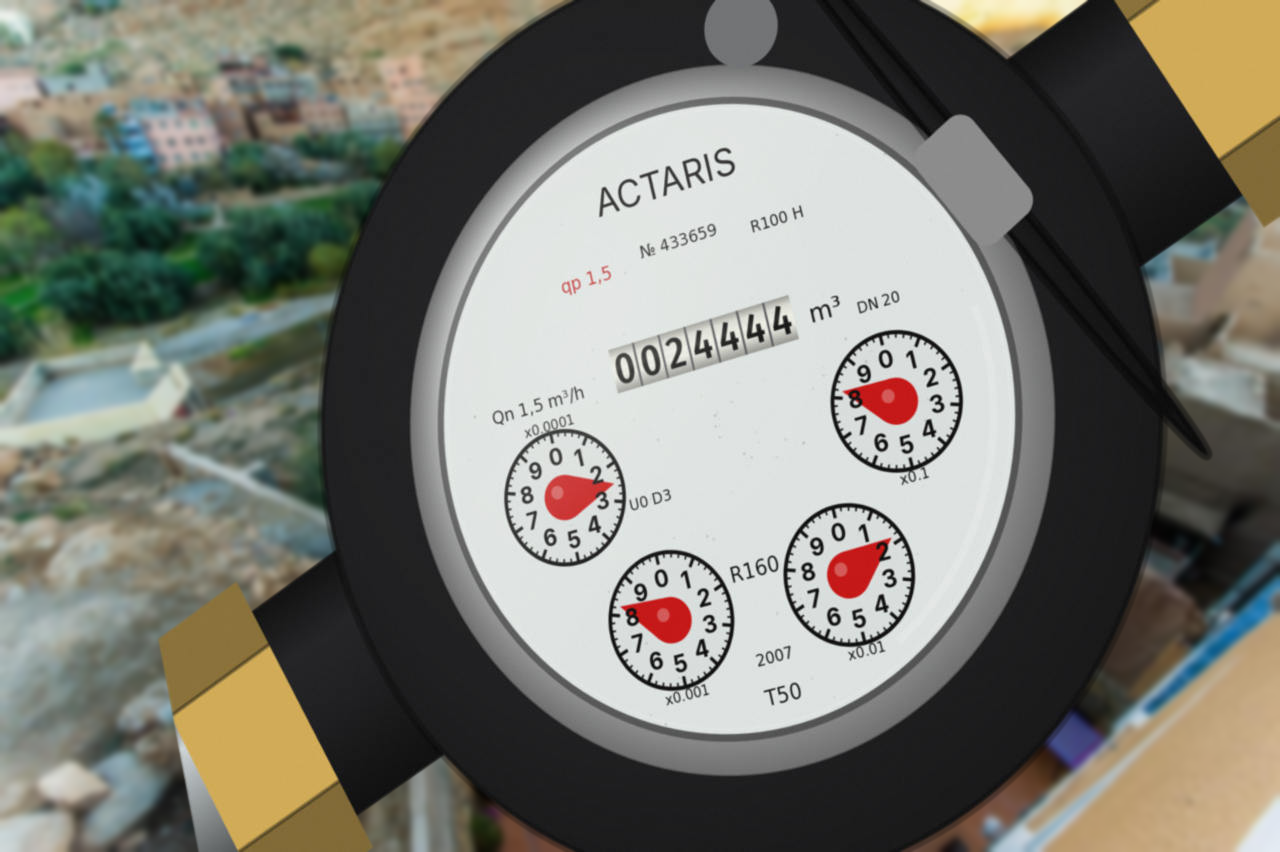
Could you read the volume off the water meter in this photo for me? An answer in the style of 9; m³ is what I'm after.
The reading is 24444.8182; m³
